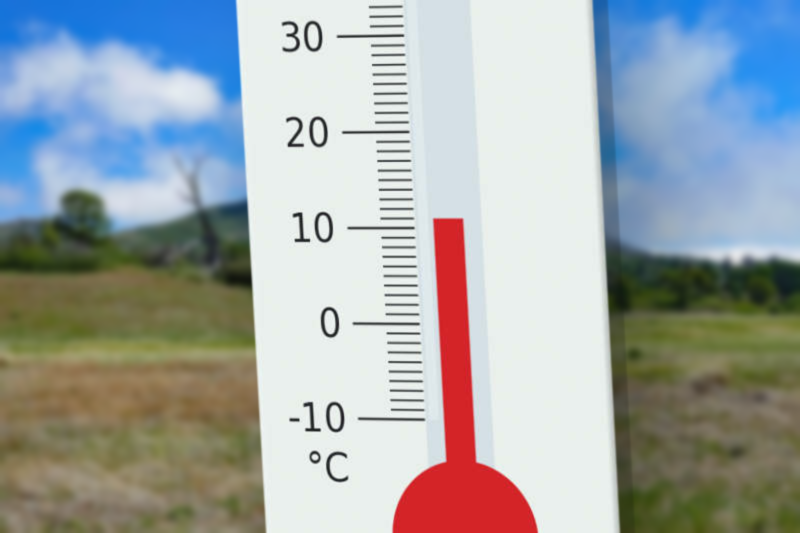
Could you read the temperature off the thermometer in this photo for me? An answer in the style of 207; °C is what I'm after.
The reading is 11; °C
